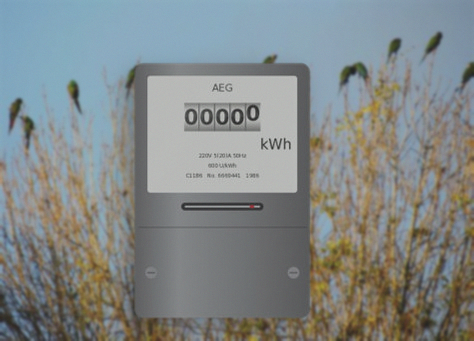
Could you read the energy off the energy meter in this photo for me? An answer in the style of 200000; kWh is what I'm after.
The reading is 0; kWh
